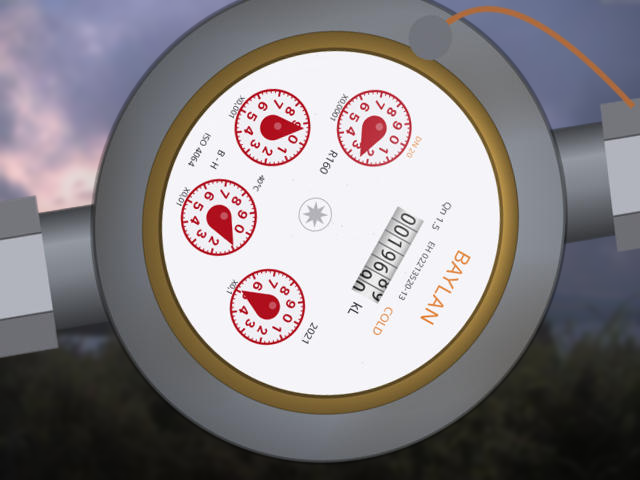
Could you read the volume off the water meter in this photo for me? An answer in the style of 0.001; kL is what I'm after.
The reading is 19689.5092; kL
